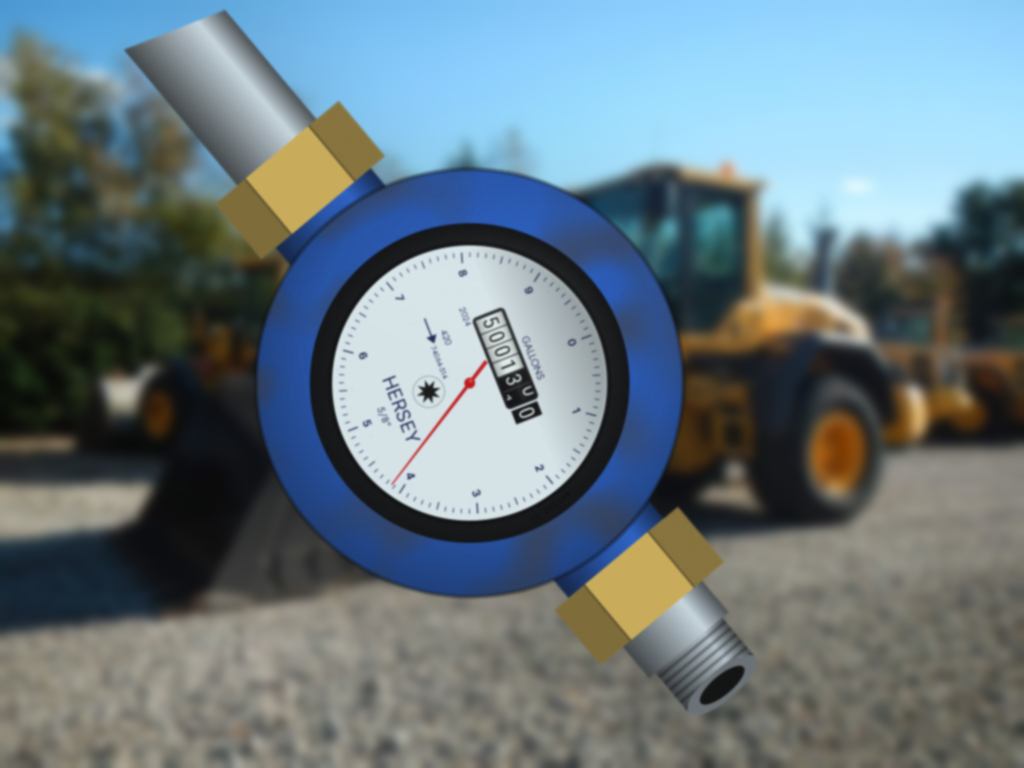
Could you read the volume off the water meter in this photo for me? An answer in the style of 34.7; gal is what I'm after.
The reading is 5001304.1; gal
